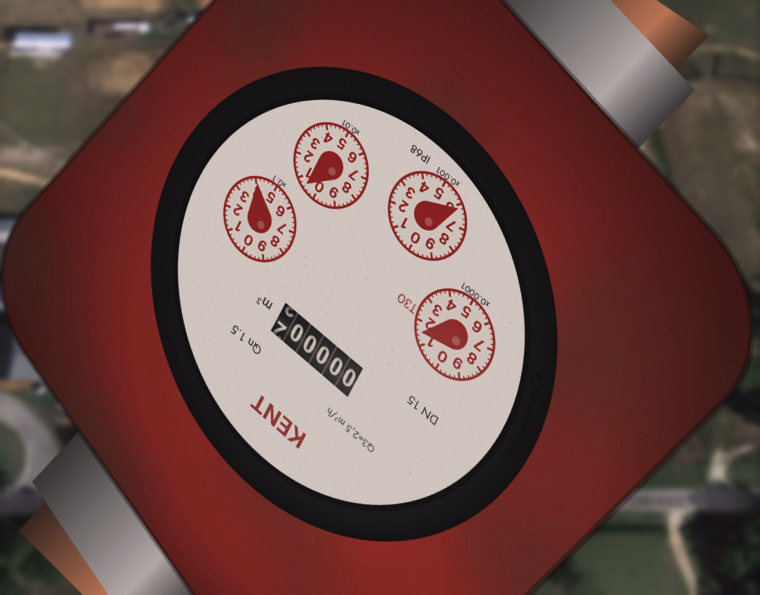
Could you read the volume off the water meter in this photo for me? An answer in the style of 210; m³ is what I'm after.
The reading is 2.4061; m³
